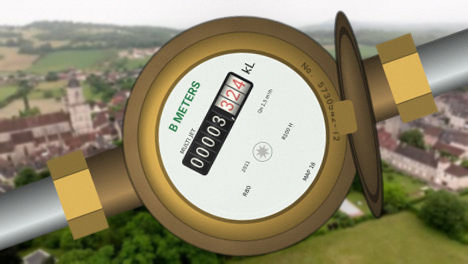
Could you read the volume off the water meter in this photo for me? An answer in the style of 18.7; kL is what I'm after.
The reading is 3.324; kL
